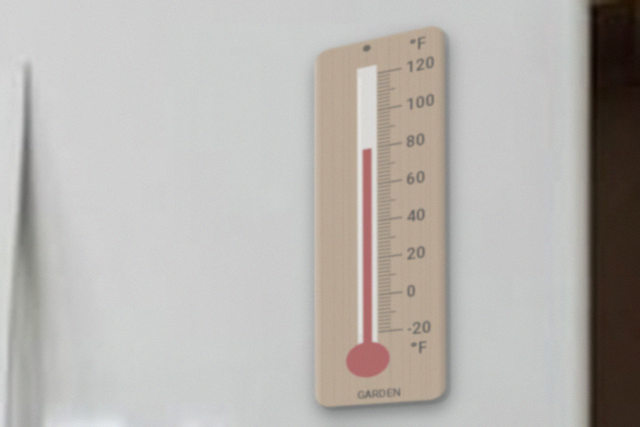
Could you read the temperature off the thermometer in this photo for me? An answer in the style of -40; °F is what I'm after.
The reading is 80; °F
